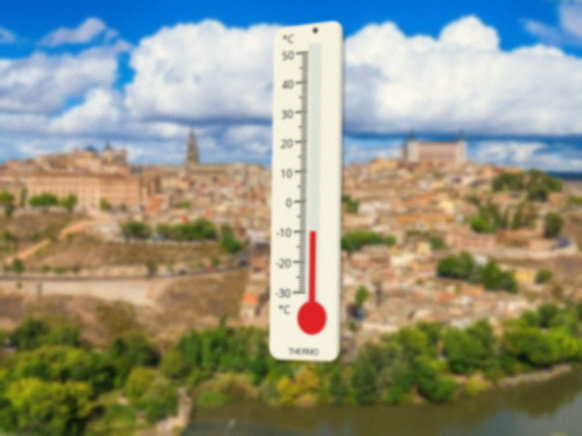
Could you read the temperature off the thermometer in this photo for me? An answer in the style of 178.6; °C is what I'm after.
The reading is -10; °C
